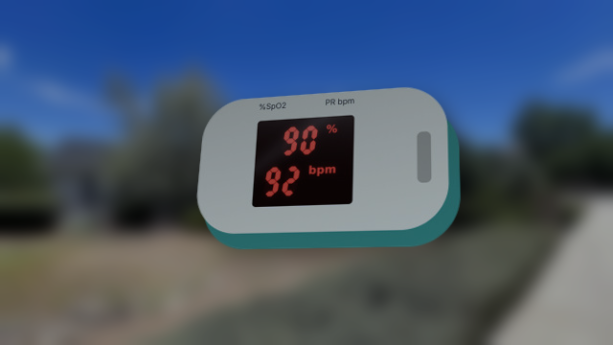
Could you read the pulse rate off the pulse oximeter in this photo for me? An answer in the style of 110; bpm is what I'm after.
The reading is 92; bpm
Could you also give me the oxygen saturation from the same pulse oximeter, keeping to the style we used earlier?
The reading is 90; %
